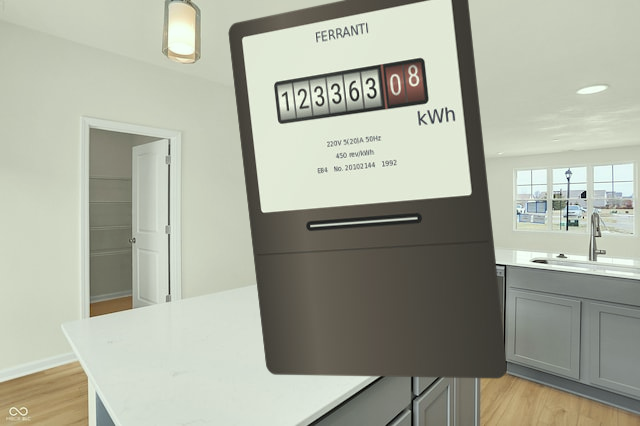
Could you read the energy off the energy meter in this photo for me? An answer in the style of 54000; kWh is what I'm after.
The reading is 123363.08; kWh
